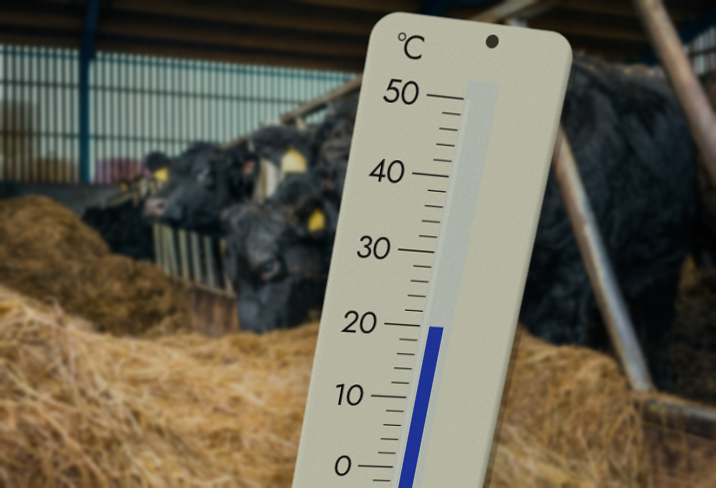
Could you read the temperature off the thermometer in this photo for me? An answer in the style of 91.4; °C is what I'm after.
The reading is 20; °C
